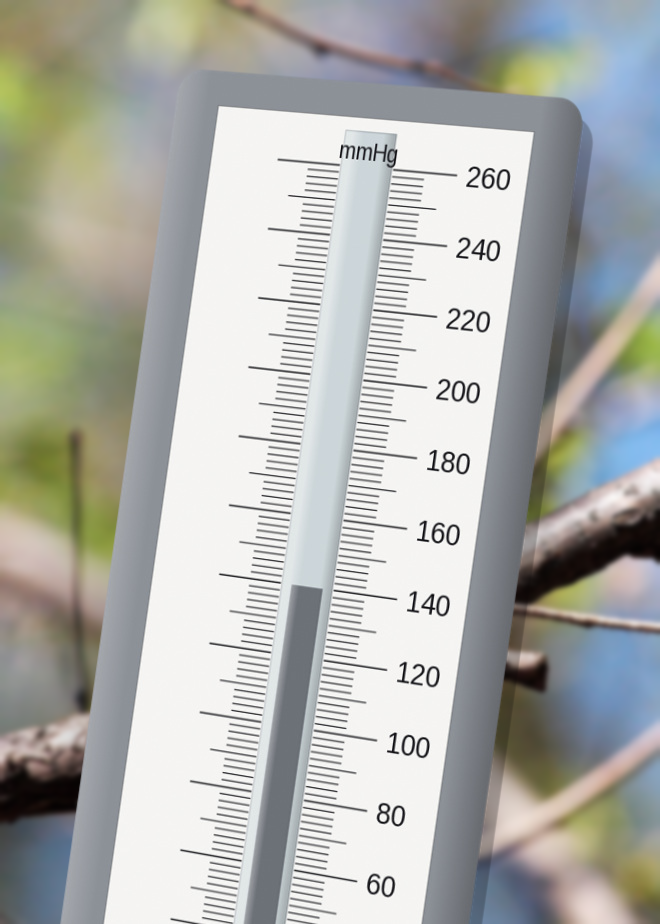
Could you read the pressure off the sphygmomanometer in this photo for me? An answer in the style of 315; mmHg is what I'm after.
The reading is 140; mmHg
